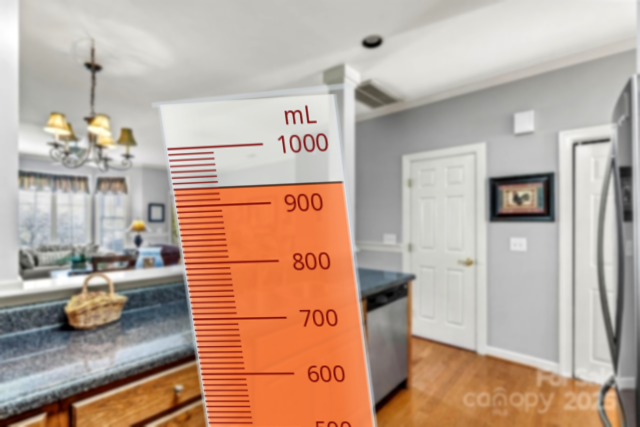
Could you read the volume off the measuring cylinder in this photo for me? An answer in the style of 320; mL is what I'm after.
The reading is 930; mL
